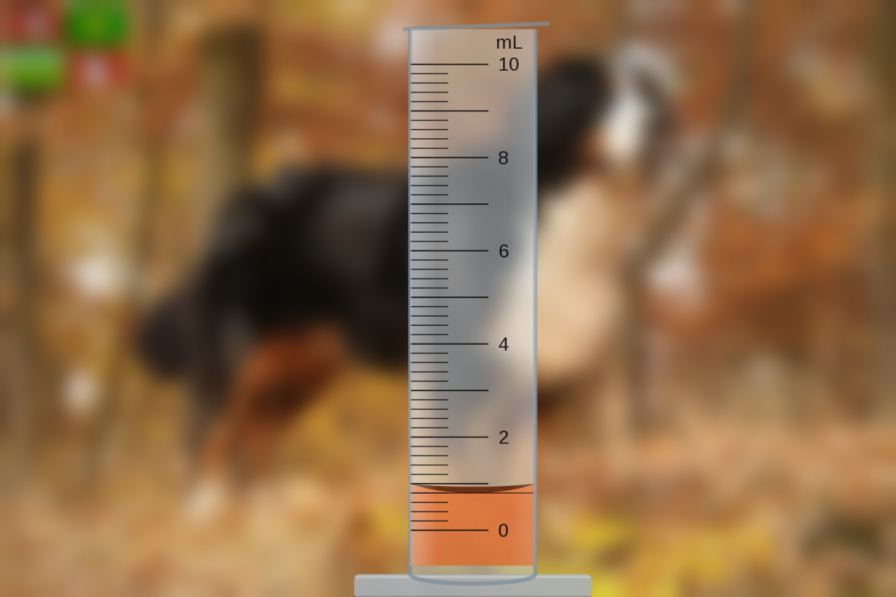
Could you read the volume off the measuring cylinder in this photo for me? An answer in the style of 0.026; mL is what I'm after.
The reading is 0.8; mL
